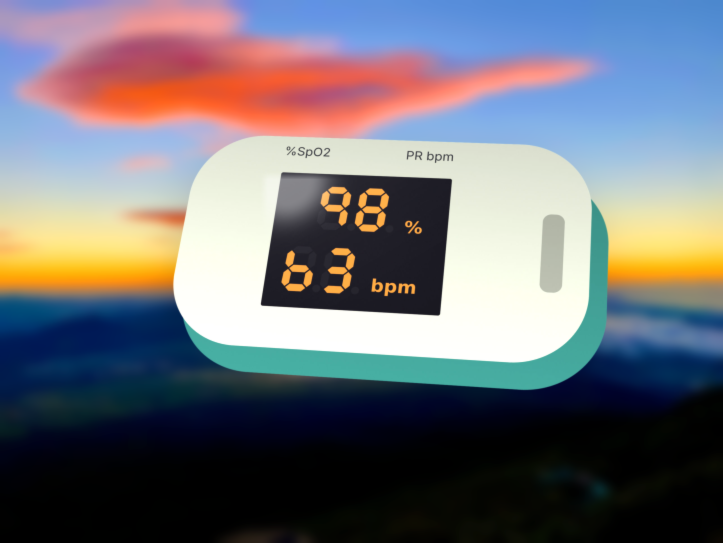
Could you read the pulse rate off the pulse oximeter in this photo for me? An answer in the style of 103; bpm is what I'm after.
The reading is 63; bpm
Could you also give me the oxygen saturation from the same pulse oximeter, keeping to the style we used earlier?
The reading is 98; %
